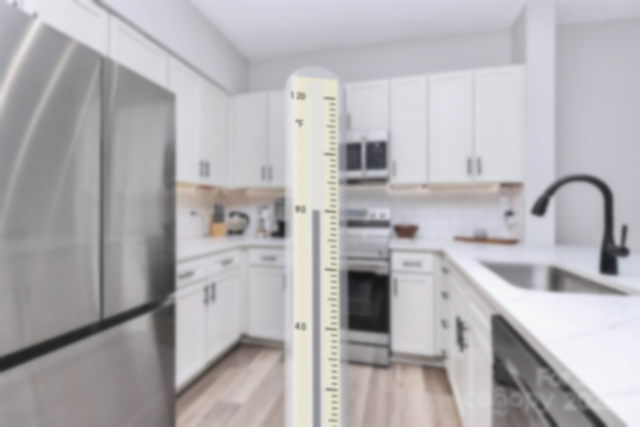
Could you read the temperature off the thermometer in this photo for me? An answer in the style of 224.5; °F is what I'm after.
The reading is 80; °F
